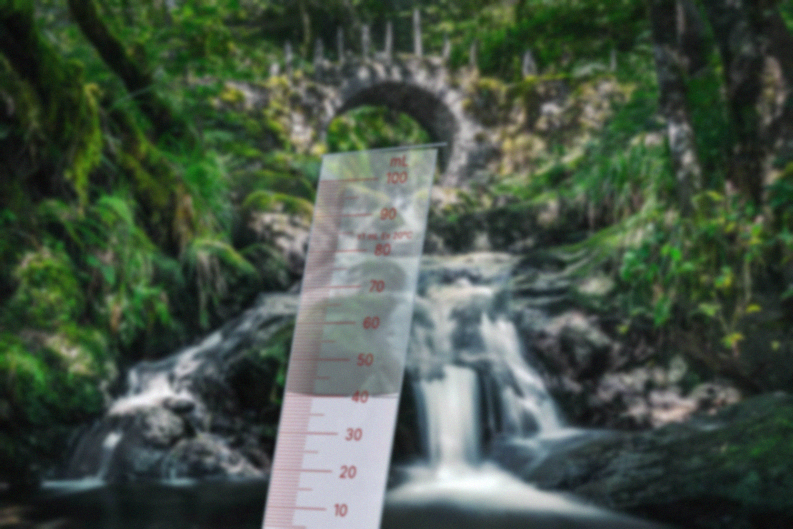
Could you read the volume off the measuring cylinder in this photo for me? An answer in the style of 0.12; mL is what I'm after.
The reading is 40; mL
